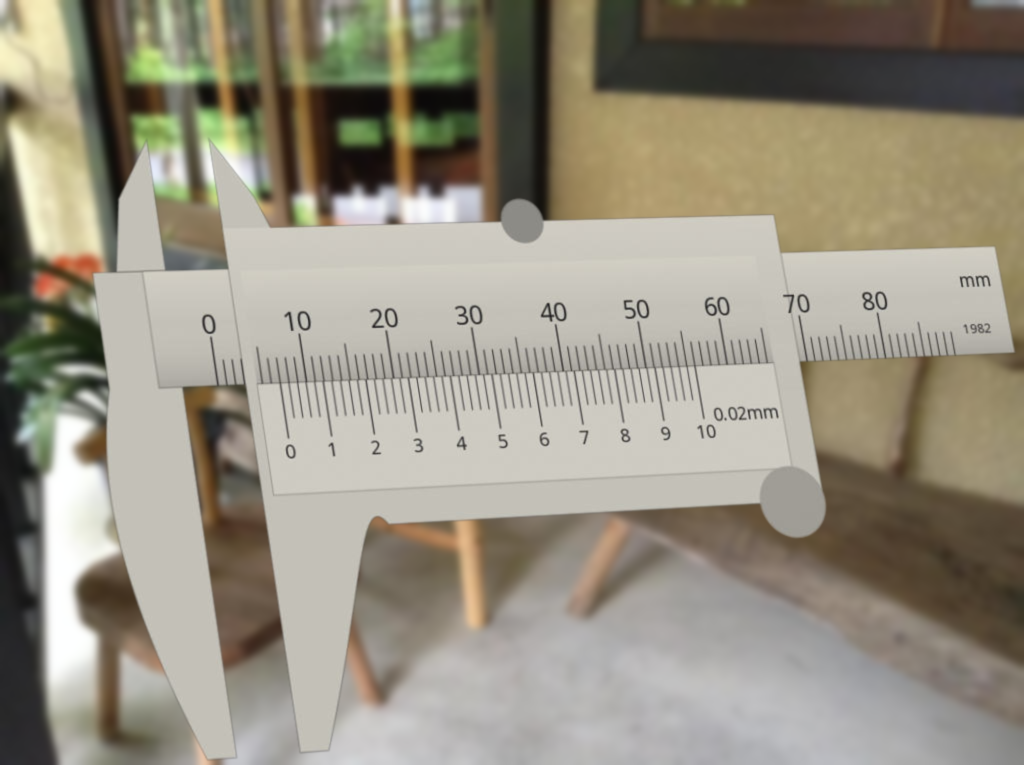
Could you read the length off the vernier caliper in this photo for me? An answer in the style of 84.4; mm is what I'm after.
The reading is 7.0; mm
